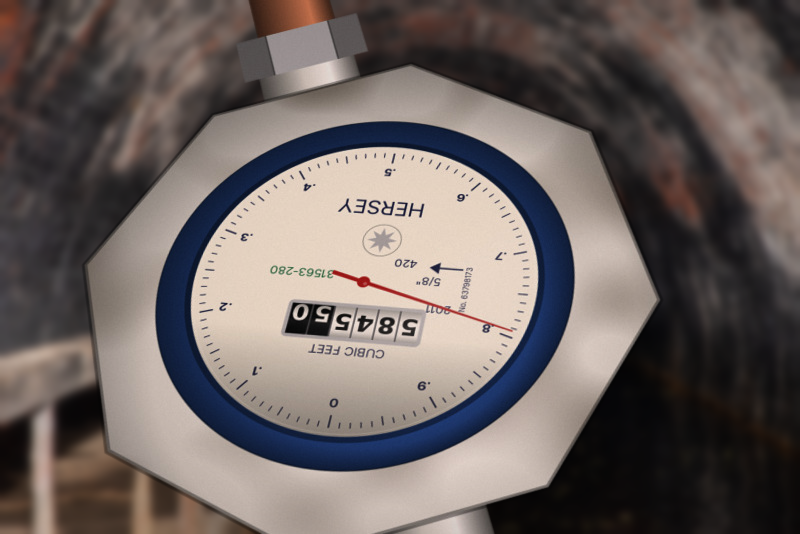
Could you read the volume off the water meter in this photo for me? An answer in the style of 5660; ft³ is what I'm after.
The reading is 584549.79; ft³
